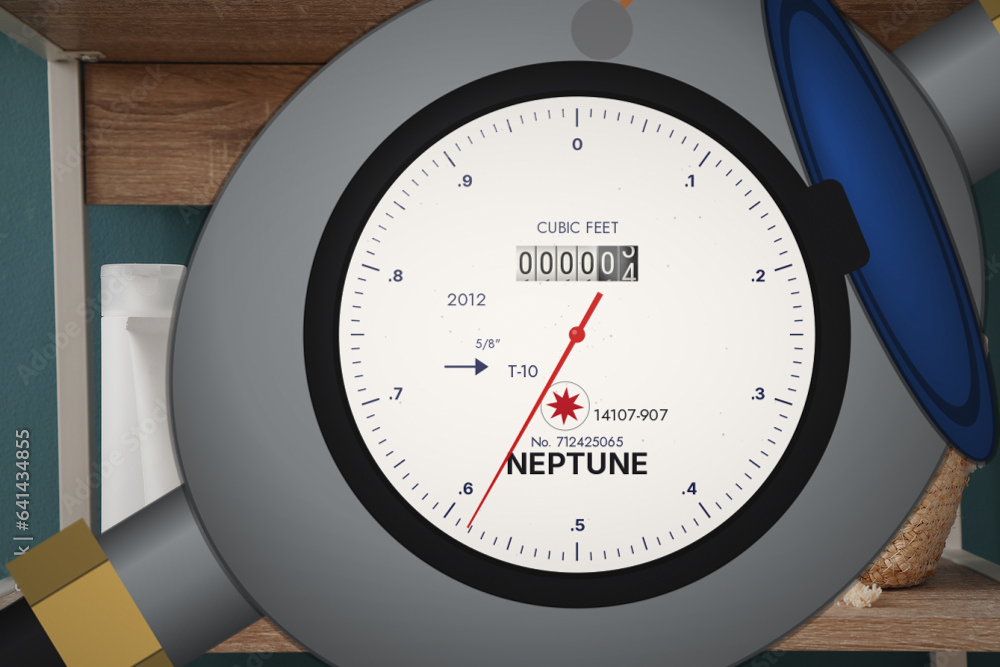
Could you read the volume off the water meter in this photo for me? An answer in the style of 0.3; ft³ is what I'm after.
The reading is 3.58; ft³
